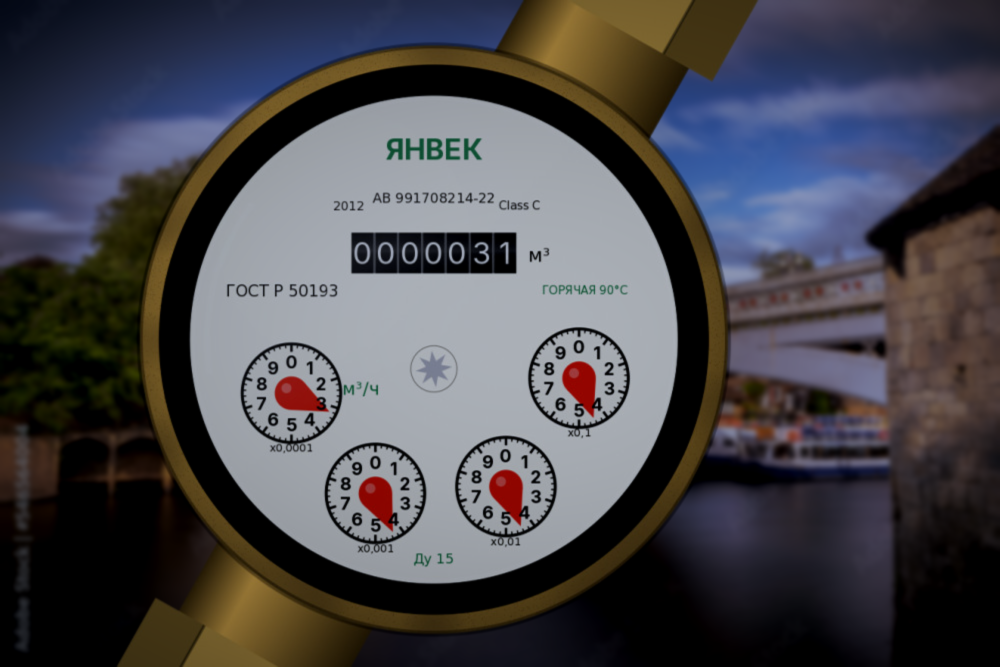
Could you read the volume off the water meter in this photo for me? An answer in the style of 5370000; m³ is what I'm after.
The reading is 31.4443; m³
